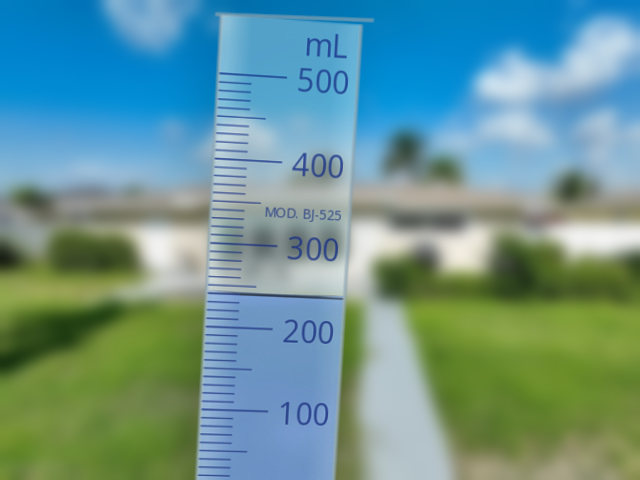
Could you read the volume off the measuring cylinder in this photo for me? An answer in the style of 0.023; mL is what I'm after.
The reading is 240; mL
